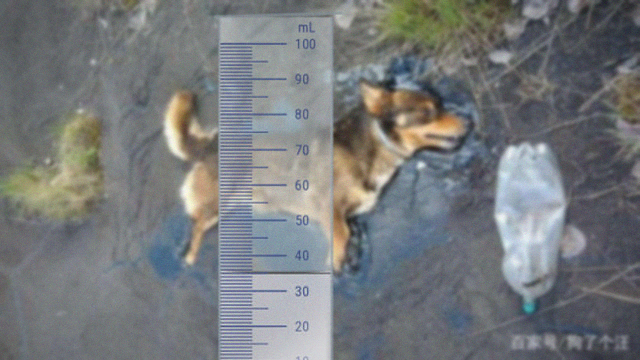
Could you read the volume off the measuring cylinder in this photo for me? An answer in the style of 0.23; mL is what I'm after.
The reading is 35; mL
